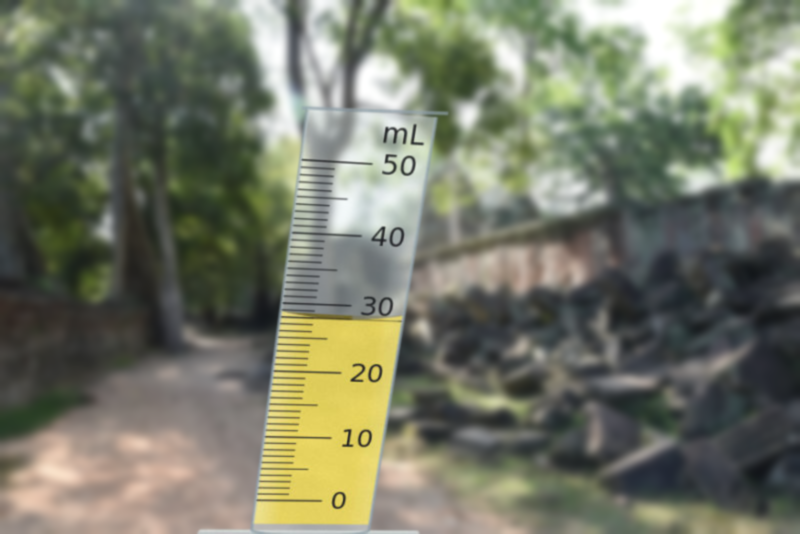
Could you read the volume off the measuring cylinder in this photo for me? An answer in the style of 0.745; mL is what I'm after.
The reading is 28; mL
